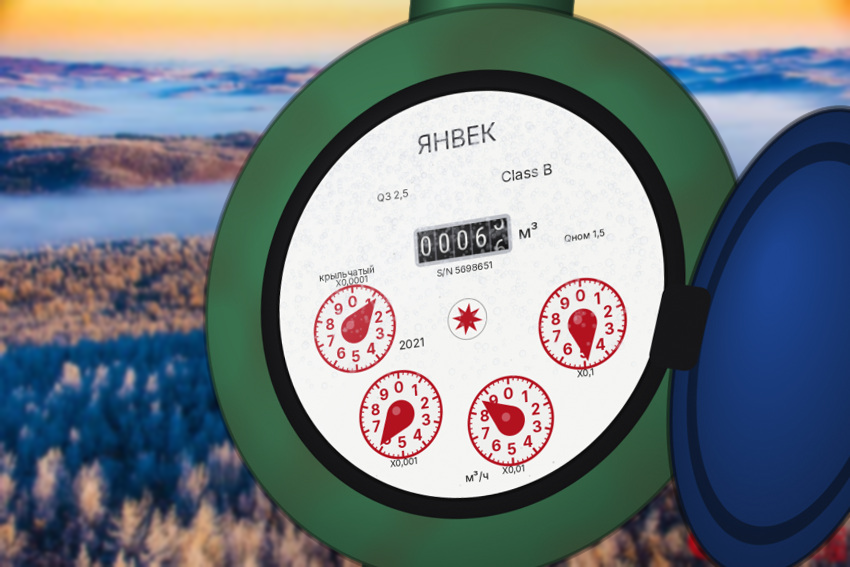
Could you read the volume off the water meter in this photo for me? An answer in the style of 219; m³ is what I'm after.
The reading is 65.4861; m³
